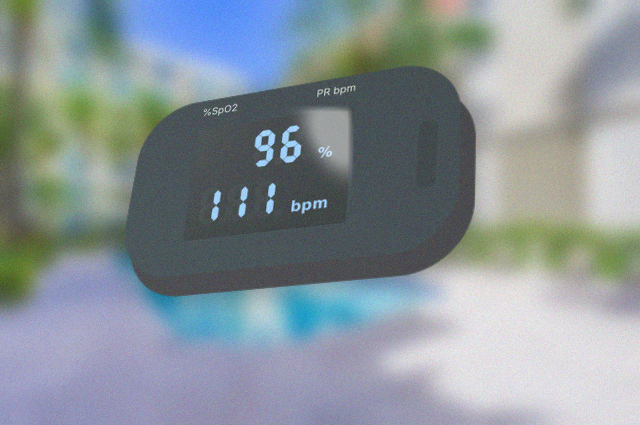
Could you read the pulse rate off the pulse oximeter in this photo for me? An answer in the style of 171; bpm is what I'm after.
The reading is 111; bpm
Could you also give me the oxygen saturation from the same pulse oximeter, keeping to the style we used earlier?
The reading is 96; %
